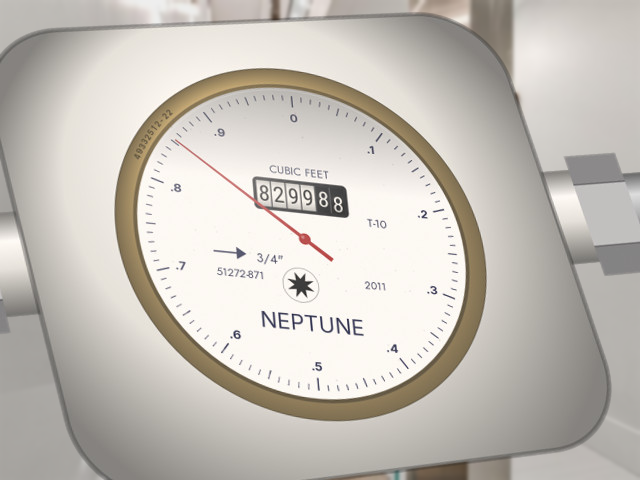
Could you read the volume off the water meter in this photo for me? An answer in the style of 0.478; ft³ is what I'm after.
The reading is 829987.85; ft³
